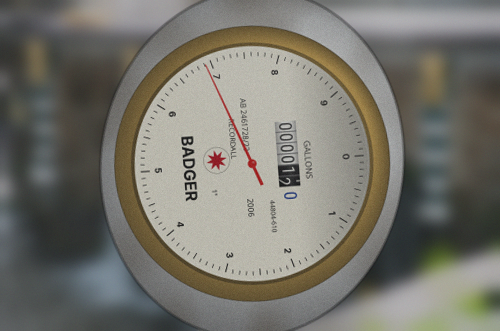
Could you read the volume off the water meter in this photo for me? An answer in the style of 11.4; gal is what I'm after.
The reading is 116.9; gal
